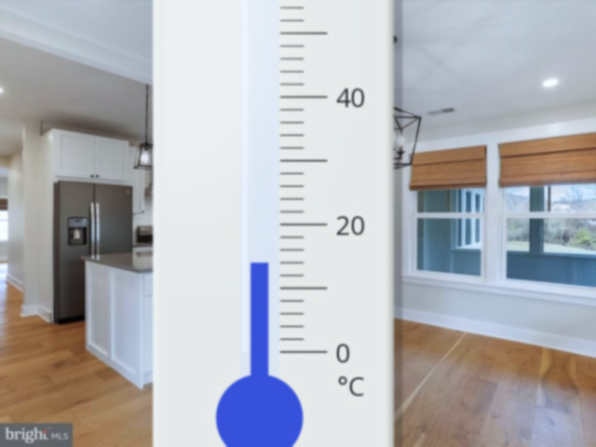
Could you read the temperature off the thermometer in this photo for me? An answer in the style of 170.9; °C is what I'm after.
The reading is 14; °C
